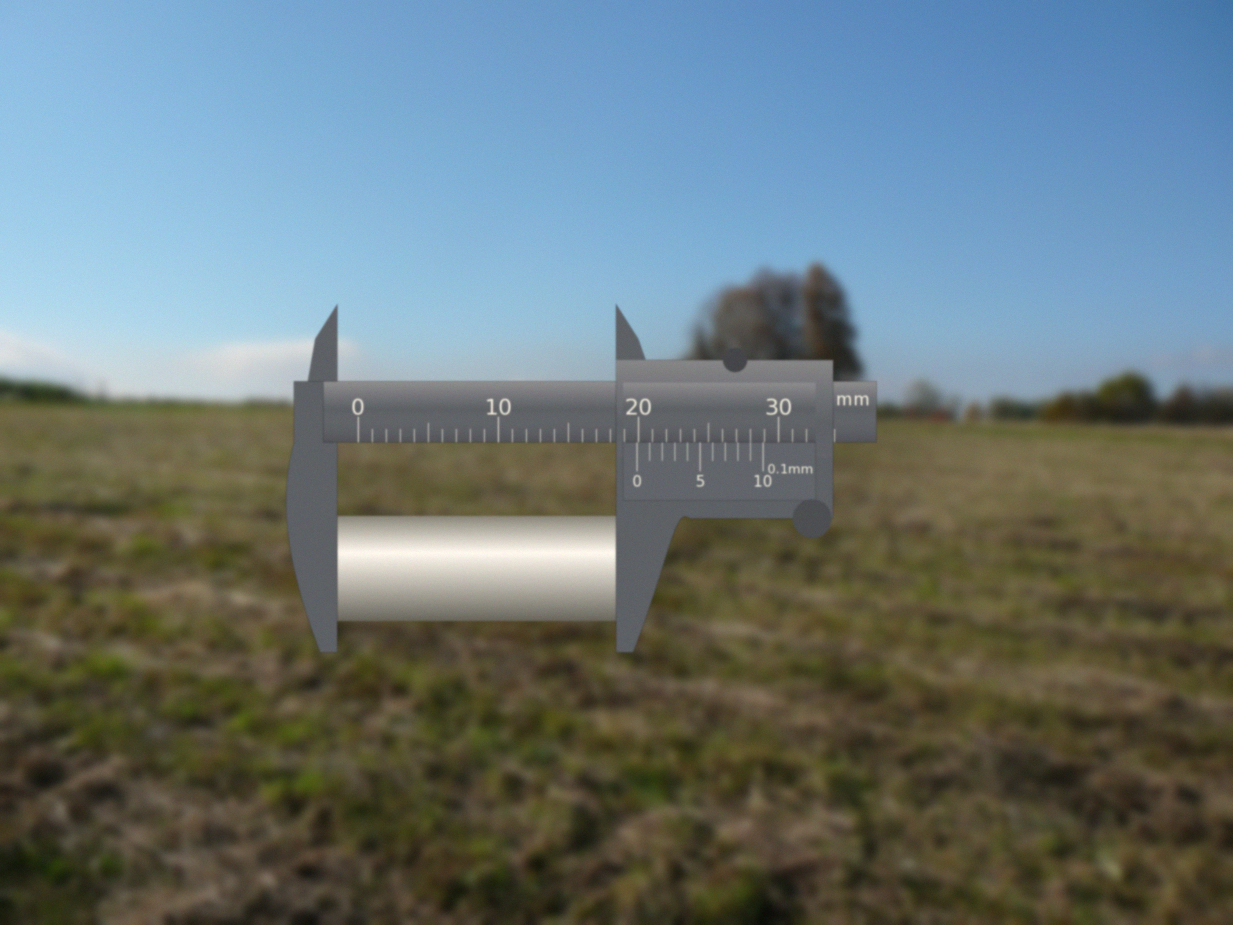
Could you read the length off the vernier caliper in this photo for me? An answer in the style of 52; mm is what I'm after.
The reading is 19.9; mm
